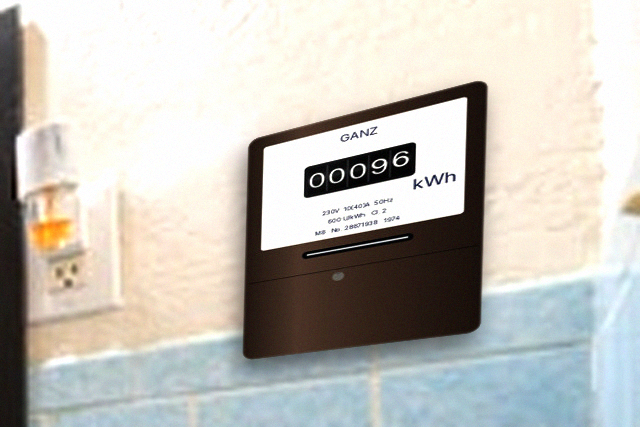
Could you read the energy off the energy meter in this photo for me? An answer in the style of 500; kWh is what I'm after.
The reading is 96; kWh
